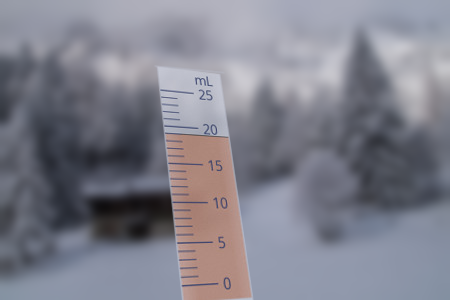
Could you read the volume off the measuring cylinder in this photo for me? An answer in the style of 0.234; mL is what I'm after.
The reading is 19; mL
